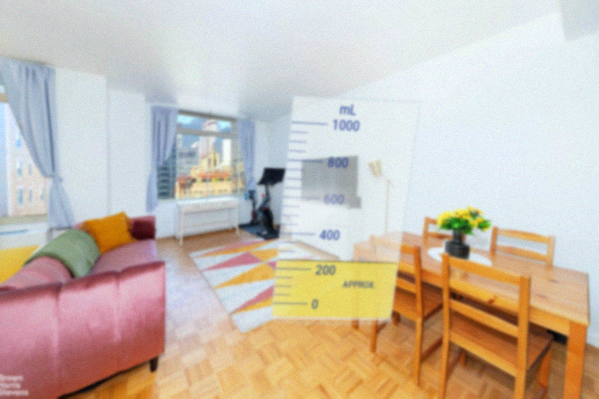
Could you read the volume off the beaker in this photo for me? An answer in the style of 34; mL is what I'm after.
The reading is 250; mL
